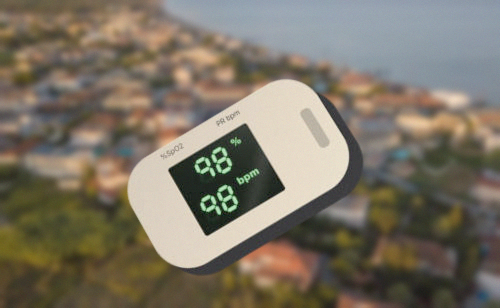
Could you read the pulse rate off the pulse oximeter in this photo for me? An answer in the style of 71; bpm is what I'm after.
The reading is 98; bpm
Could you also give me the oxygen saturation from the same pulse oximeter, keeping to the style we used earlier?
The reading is 98; %
